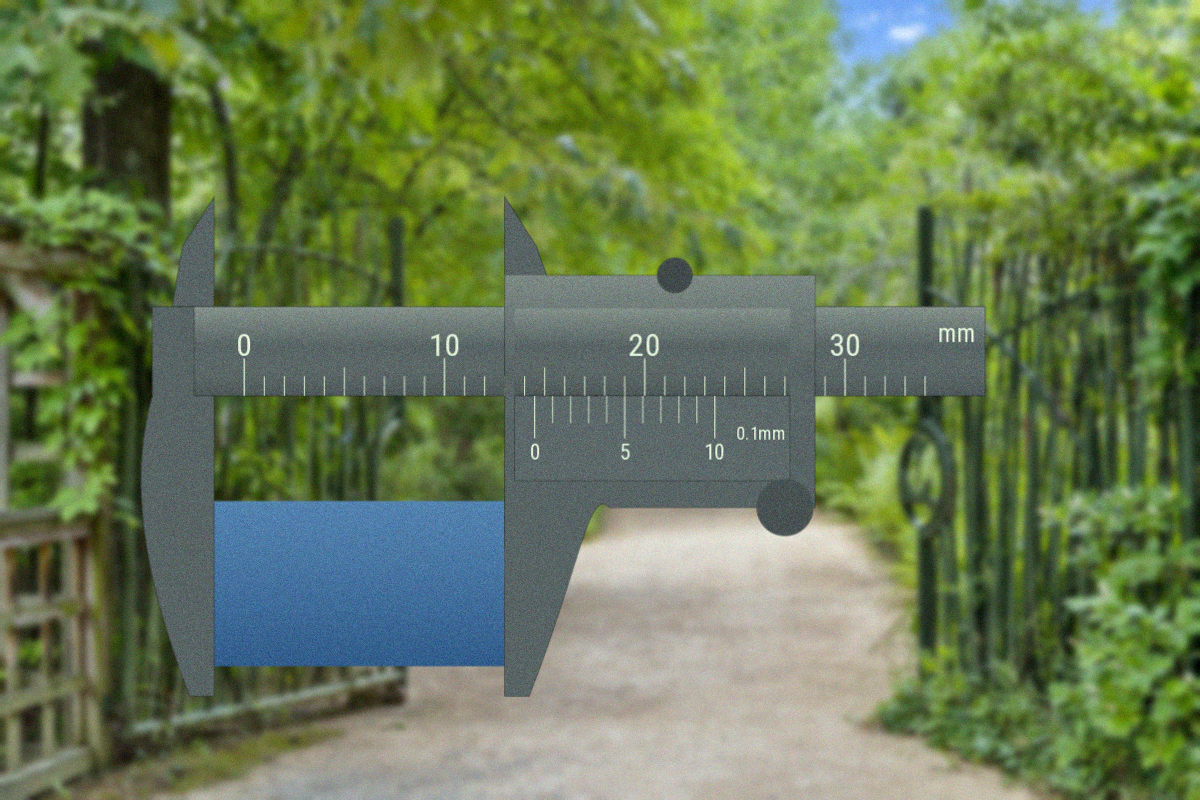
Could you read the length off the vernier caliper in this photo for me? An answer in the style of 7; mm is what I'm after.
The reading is 14.5; mm
